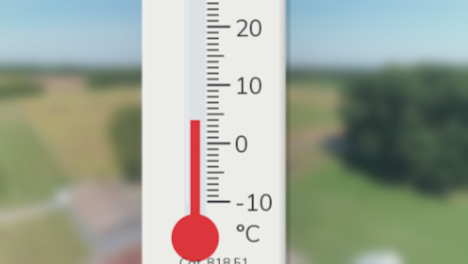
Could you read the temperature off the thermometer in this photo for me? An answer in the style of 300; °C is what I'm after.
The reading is 4; °C
